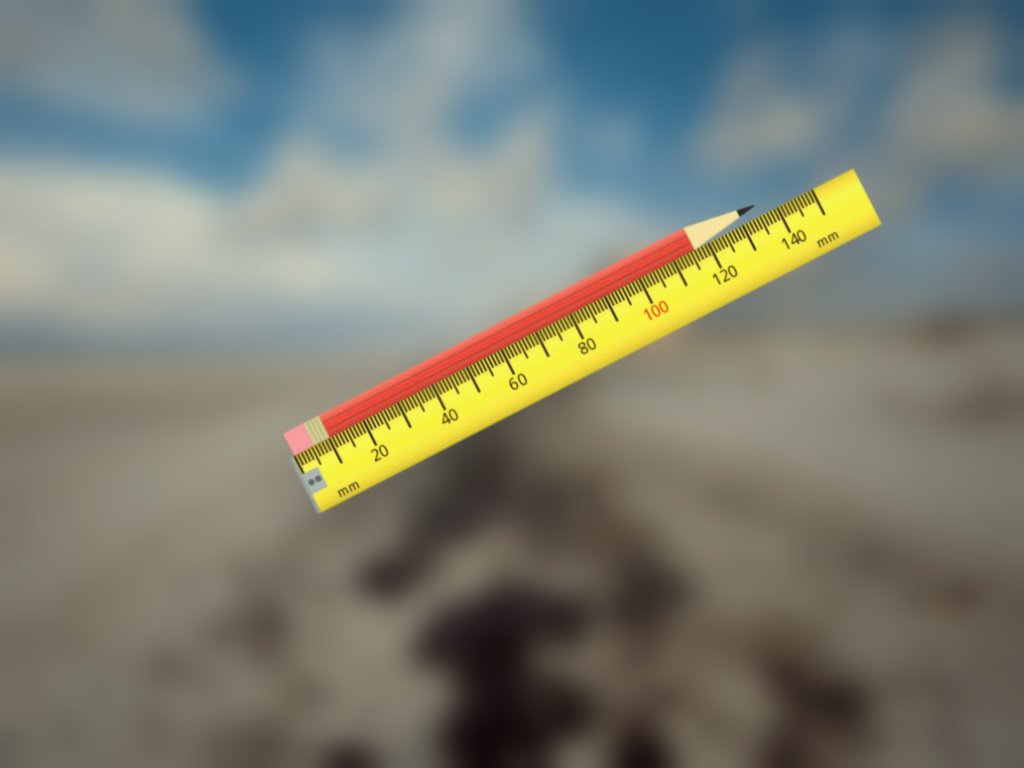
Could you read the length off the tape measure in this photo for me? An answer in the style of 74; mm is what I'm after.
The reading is 135; mm
